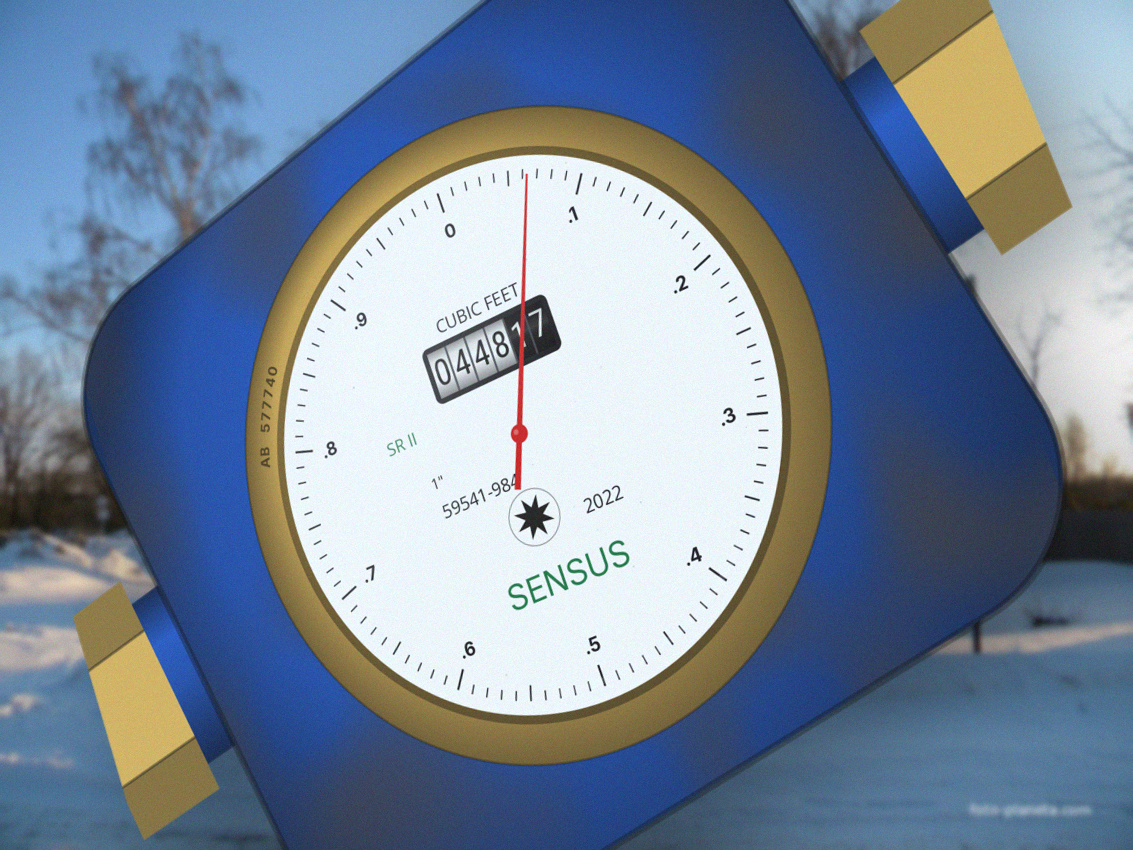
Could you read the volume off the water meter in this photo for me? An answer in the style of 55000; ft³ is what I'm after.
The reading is 44817.06; ft³
